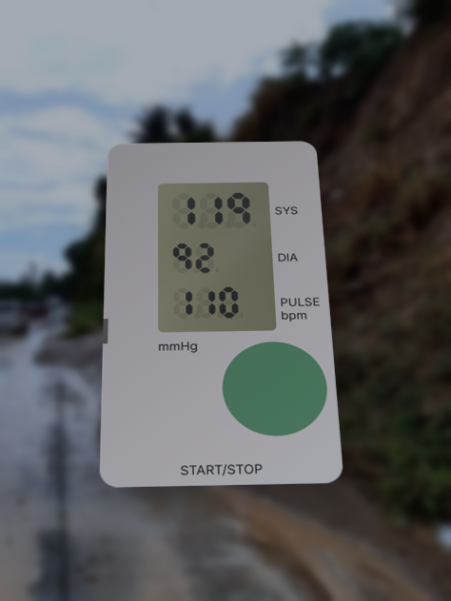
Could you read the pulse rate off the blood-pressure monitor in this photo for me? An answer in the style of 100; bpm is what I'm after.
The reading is 110; bpm
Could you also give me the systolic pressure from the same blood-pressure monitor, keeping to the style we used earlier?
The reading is 119; mmHg
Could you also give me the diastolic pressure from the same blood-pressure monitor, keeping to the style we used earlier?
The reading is 92; mmHg
